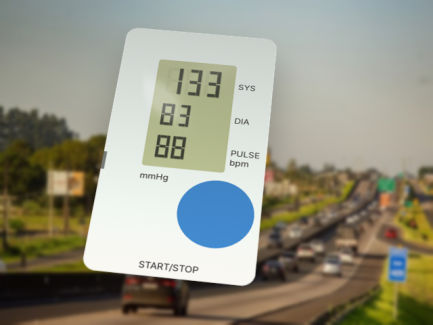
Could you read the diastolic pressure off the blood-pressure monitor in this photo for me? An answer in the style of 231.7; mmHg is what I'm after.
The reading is 83; mmHg
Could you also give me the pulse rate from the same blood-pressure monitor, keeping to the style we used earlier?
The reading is 88; bpm
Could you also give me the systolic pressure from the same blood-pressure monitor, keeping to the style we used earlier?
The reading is 133; mmHg
